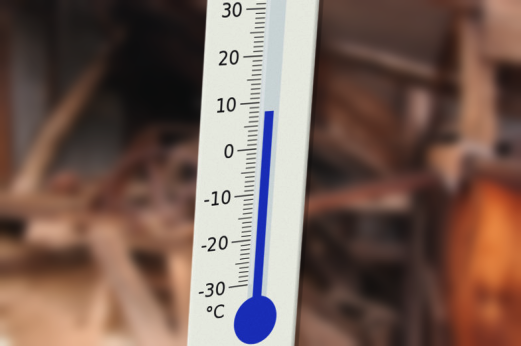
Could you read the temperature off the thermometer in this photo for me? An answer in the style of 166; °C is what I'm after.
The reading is 8; °C
